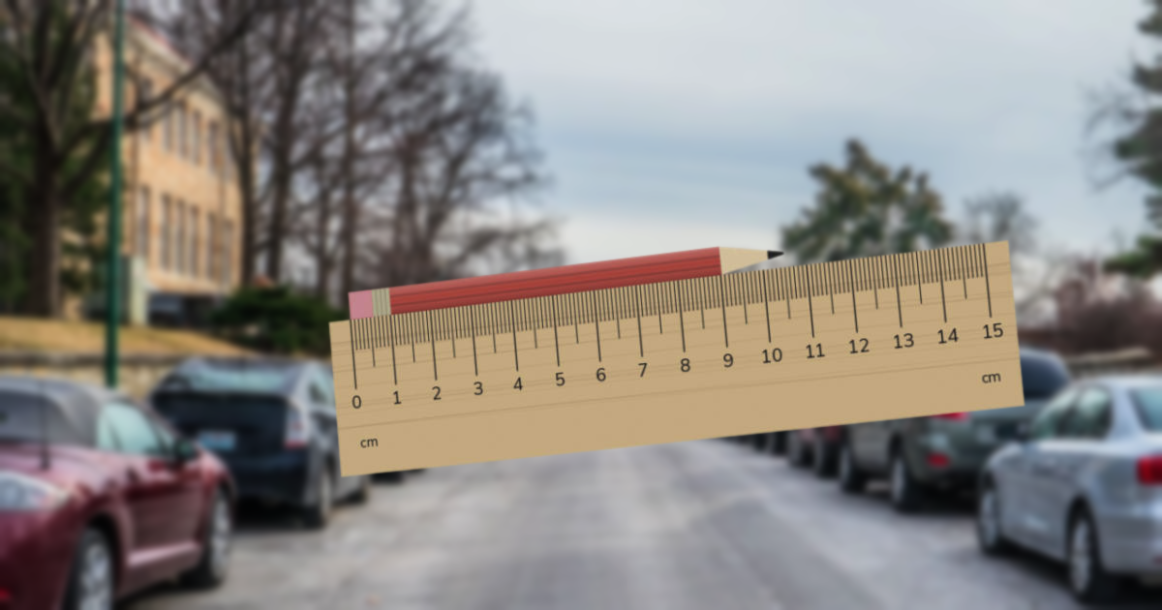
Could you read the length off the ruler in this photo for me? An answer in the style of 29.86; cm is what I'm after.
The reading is 10.5; cm
